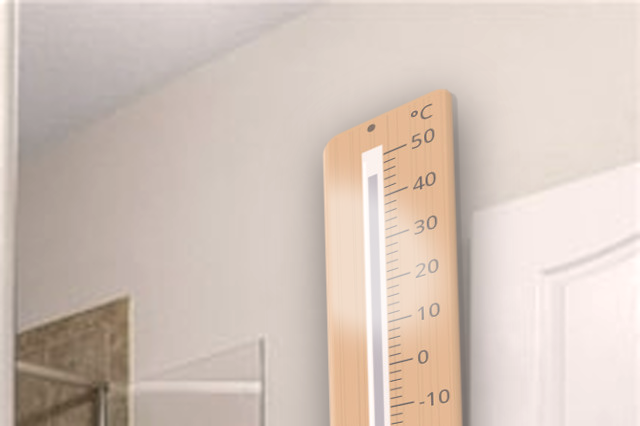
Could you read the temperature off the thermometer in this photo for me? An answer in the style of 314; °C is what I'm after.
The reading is 46; °C
